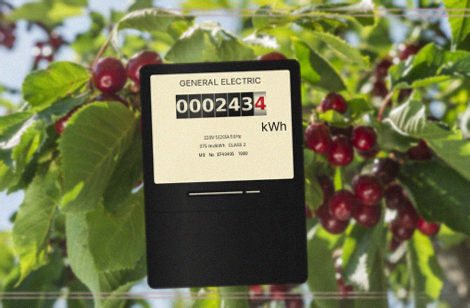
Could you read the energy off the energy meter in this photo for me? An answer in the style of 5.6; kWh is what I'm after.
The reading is 243.4; kWh
